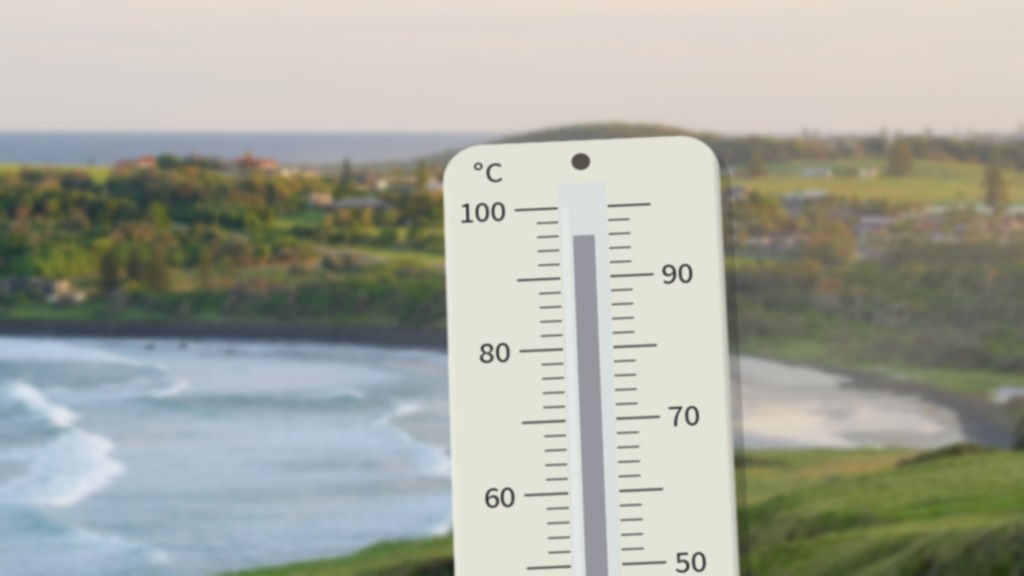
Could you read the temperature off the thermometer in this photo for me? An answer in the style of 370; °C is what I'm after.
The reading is 96; °C
